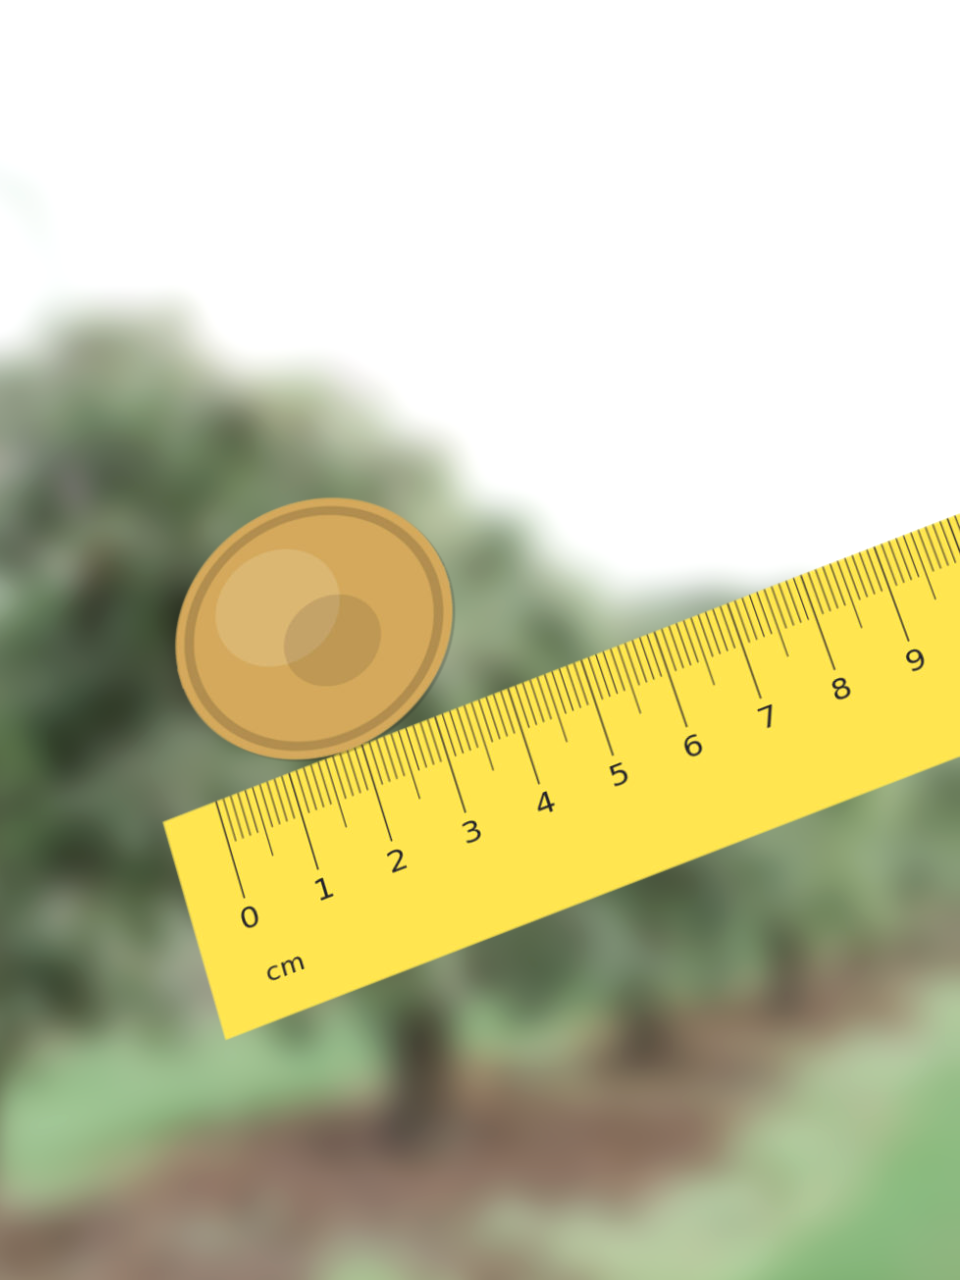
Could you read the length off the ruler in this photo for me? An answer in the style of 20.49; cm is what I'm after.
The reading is 3.7; cm
